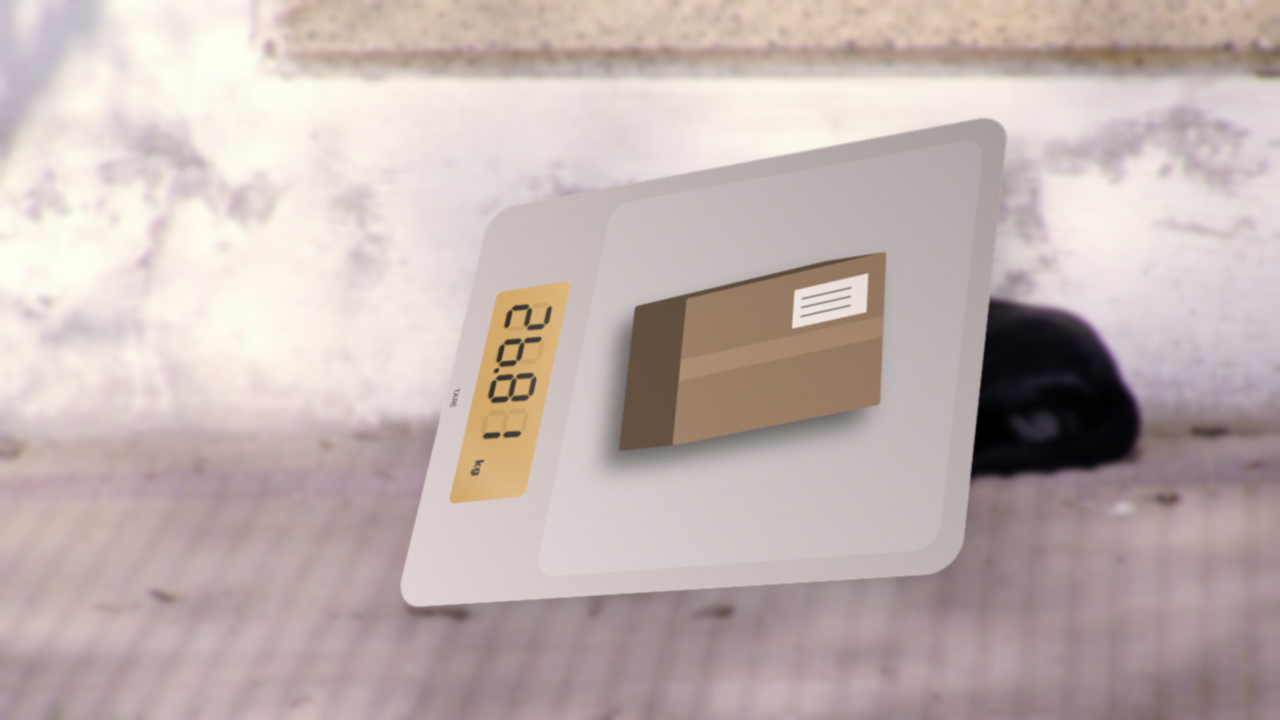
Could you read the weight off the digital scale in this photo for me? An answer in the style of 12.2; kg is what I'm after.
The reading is 26.81; kg
